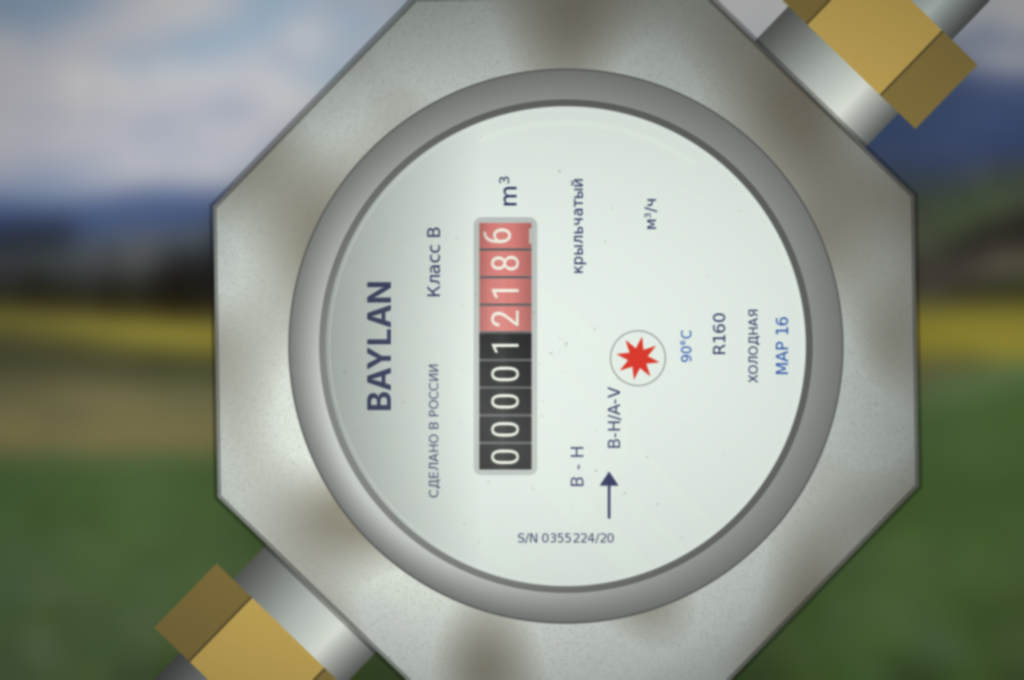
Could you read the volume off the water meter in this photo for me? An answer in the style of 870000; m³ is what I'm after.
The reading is 1.2186; m³
